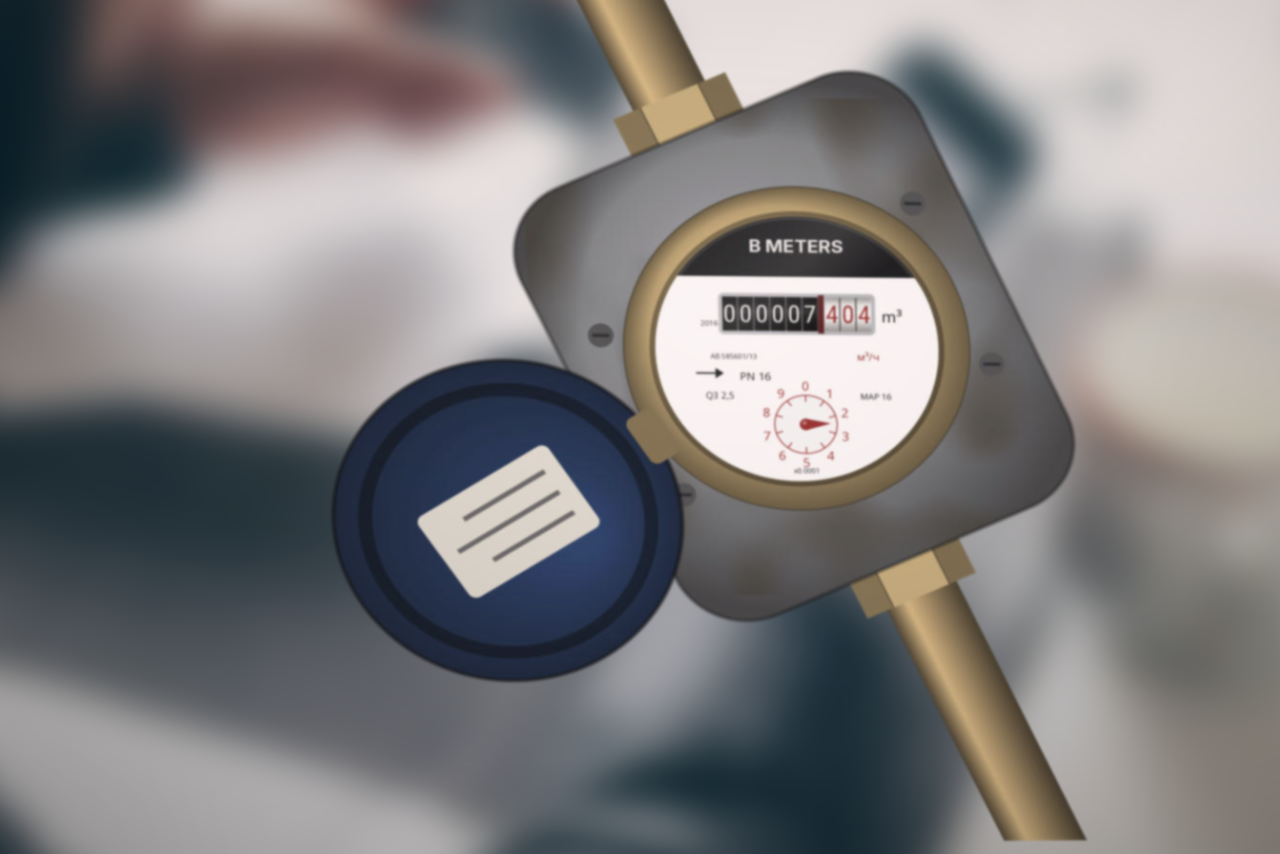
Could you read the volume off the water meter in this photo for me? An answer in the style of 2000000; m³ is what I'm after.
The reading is 7.4042; m³
